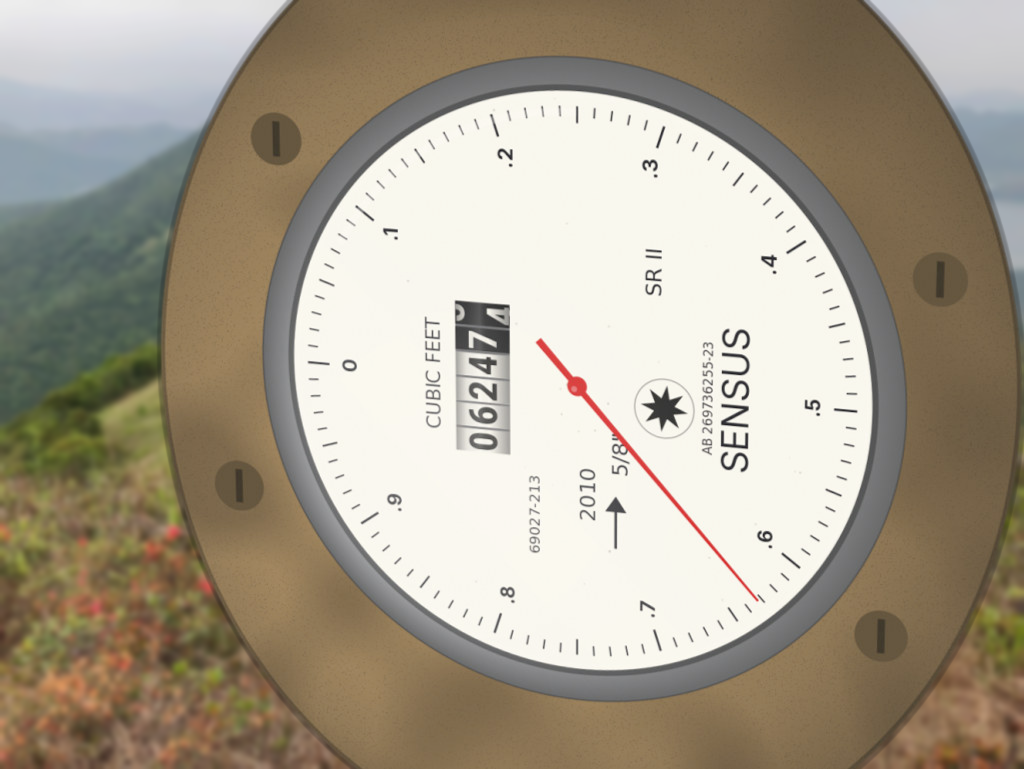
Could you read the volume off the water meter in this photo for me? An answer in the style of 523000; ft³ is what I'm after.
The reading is 62473.63; ft³
